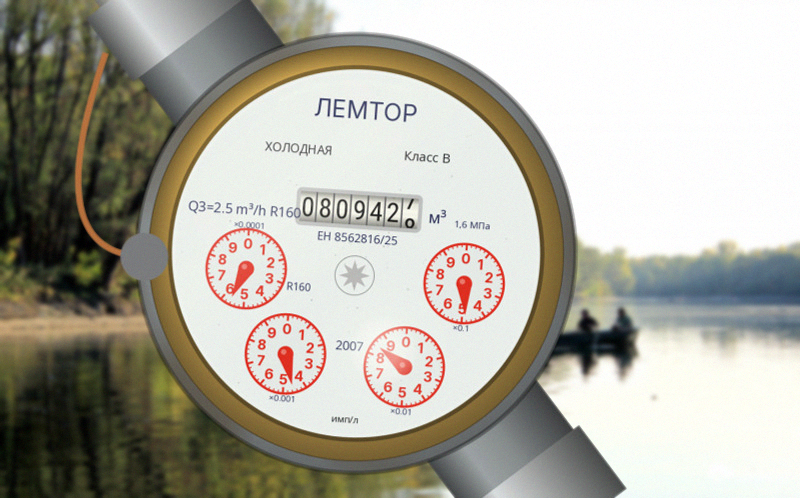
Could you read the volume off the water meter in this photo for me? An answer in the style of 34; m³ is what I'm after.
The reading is 809427.4845; m³
